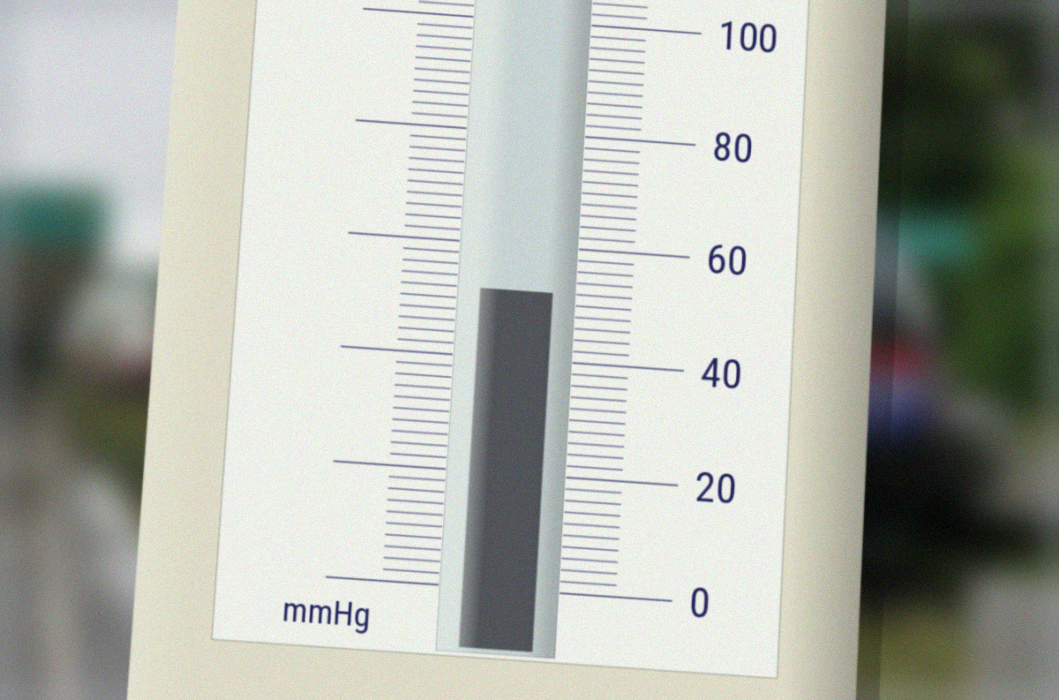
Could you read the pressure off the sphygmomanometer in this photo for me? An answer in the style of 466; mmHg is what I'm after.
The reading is 52; mmHg
